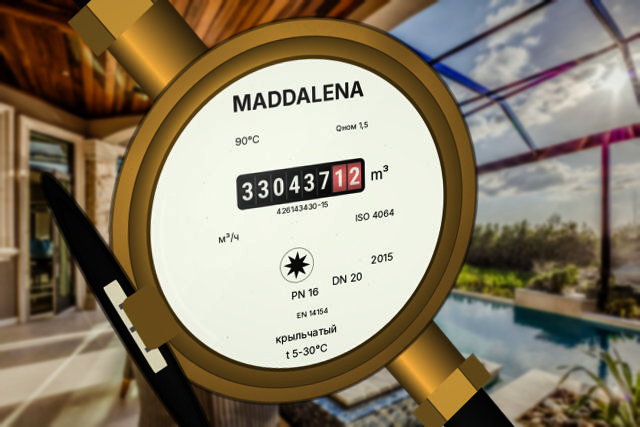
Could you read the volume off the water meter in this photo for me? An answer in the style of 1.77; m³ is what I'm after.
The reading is 330437.12; m³
